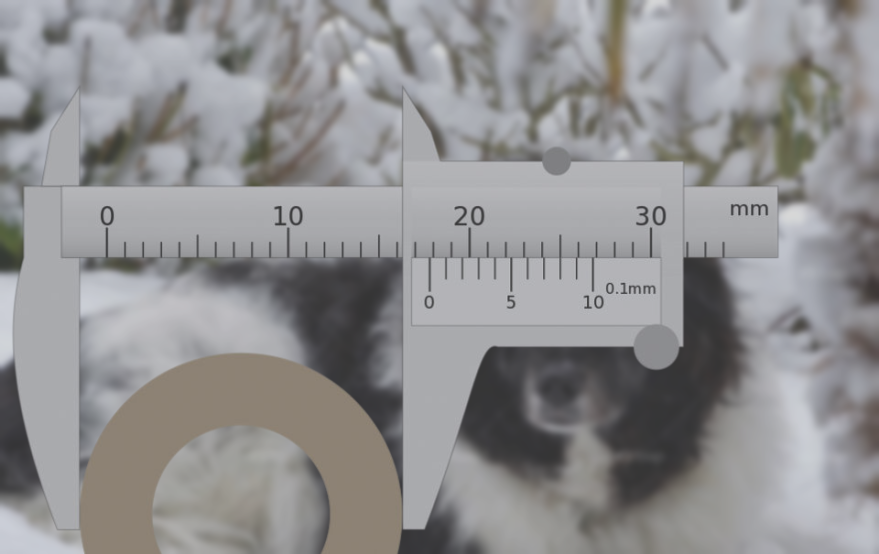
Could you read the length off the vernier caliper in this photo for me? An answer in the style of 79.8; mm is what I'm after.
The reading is 17.8; mm
